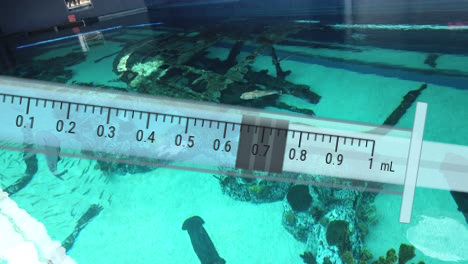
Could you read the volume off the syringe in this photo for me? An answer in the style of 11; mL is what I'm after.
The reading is 0.64; mL
